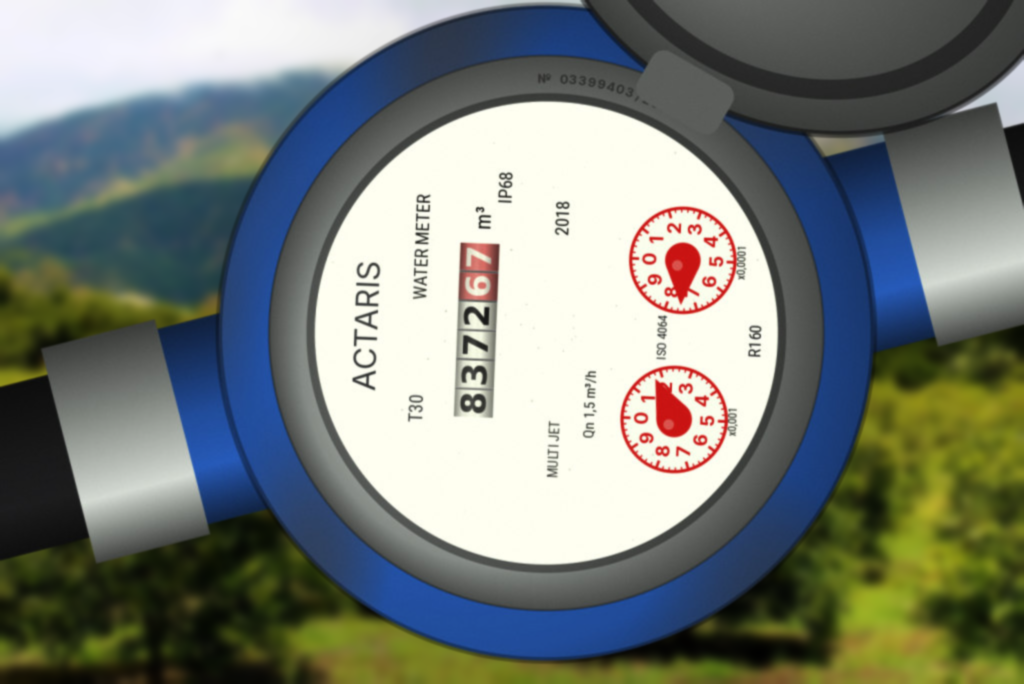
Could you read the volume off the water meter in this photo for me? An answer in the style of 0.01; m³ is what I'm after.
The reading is 8372.6717; m³
